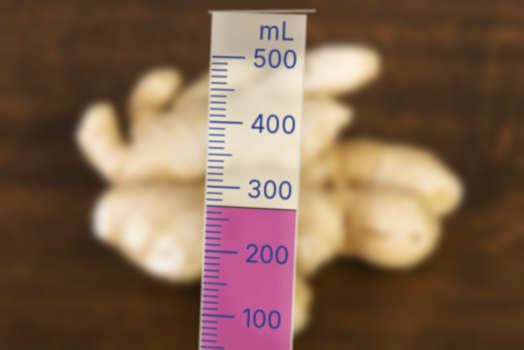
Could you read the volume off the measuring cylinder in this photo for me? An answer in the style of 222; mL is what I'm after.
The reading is 270; mL
